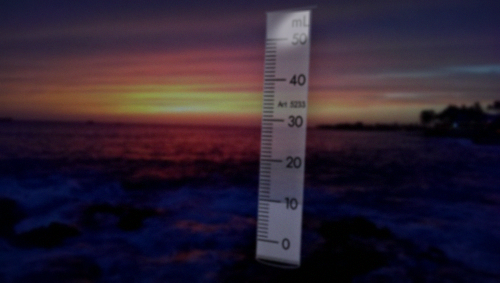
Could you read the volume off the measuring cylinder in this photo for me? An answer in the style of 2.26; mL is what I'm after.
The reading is 10; mL
